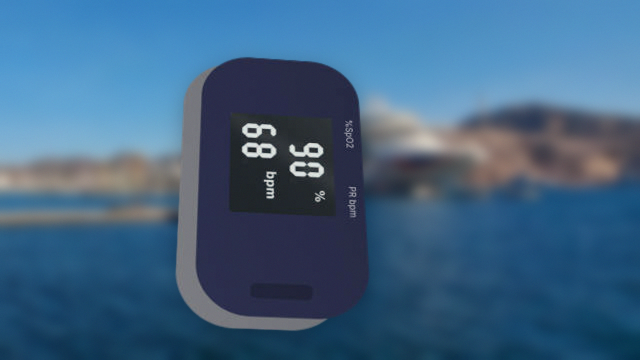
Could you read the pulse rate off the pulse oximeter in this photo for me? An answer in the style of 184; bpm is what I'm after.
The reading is 68; bpm
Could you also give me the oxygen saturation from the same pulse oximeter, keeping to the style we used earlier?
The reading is 90; %
